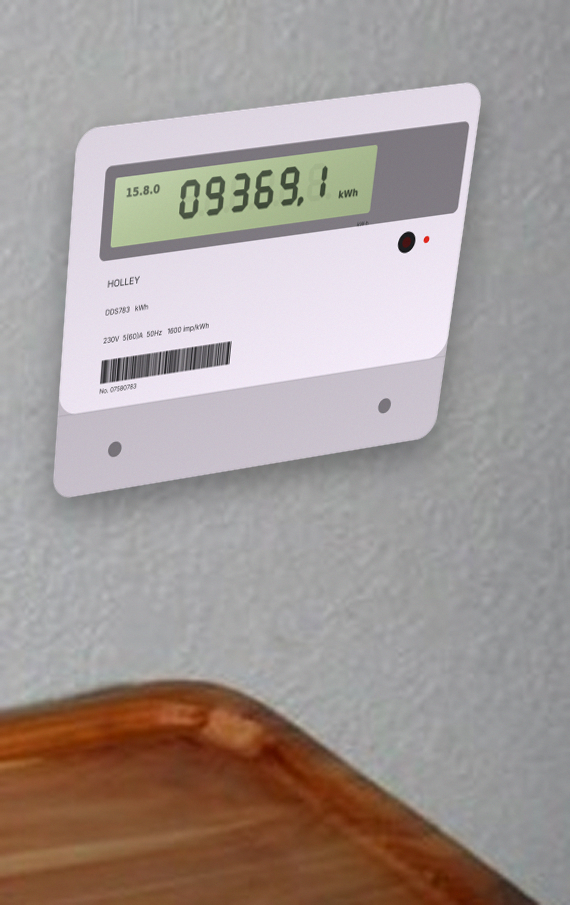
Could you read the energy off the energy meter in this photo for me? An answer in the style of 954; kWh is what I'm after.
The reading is 9369.1; kWh
